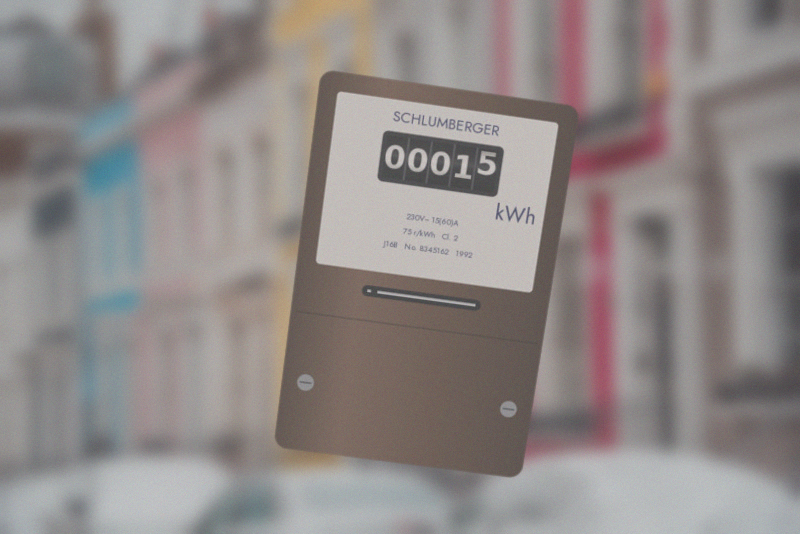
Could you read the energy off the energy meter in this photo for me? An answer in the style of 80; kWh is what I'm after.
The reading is 15; kWh
